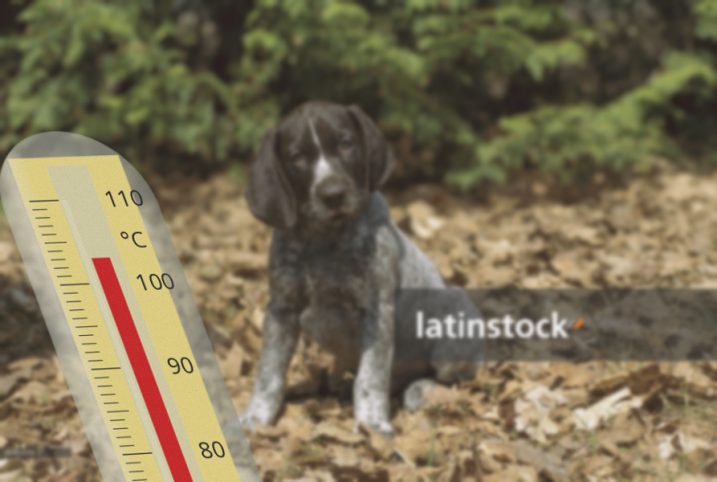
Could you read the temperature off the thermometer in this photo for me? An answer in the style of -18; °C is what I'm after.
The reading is 103; °C
